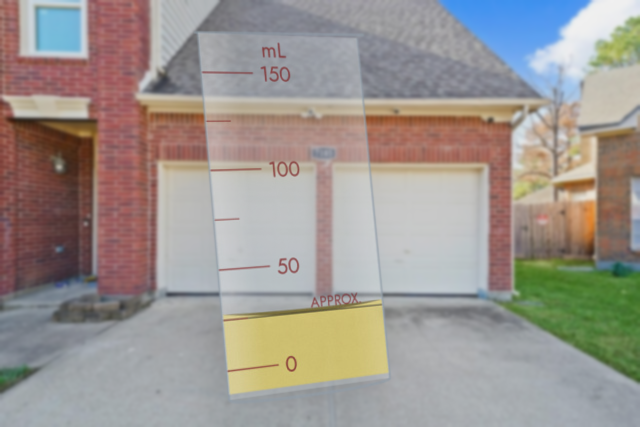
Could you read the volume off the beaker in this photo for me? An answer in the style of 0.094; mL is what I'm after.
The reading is 25; mL
